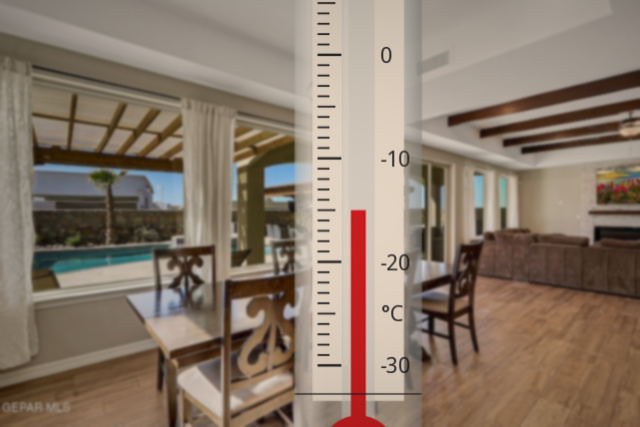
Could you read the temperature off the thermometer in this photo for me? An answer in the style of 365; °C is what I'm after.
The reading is -15; °C
